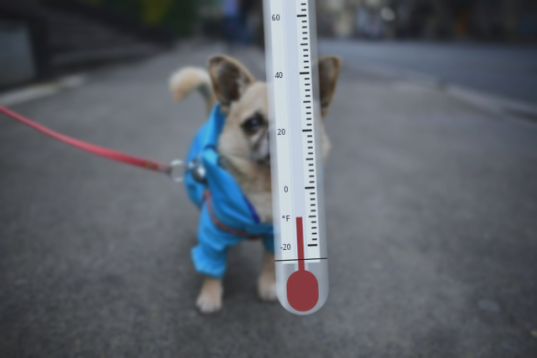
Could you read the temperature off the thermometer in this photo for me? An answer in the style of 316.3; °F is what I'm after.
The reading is -10; °F
